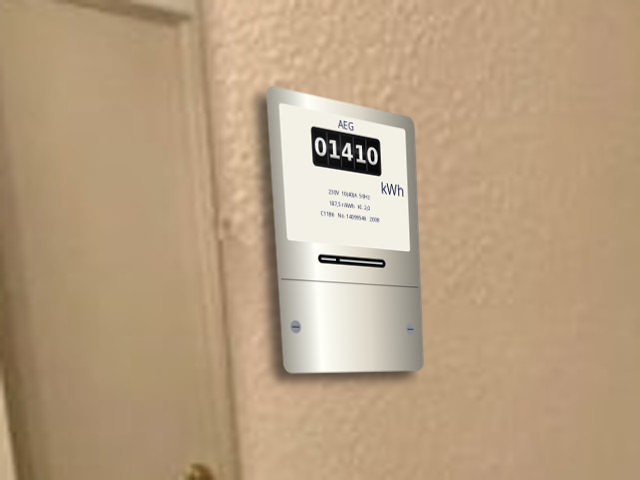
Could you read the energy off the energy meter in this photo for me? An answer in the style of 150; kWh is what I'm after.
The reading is 1410; kWh
